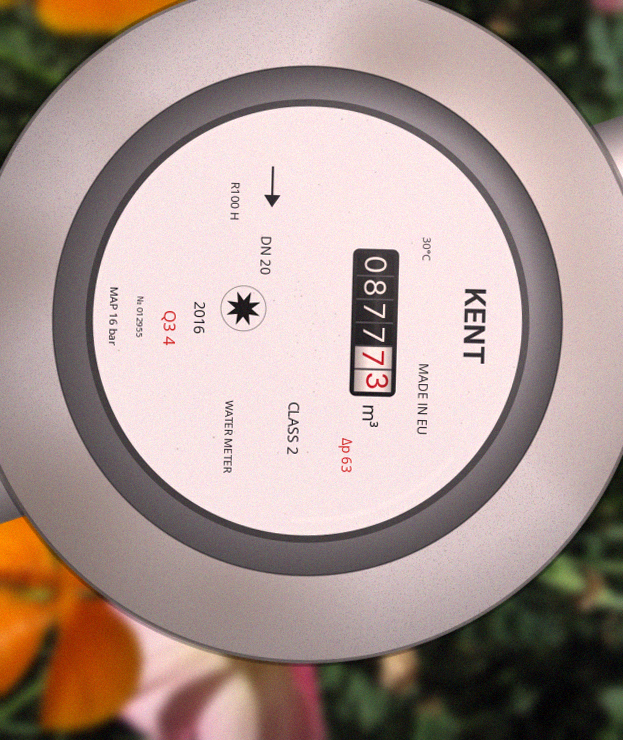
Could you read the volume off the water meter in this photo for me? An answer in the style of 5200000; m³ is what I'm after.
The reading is 877.73; m³
